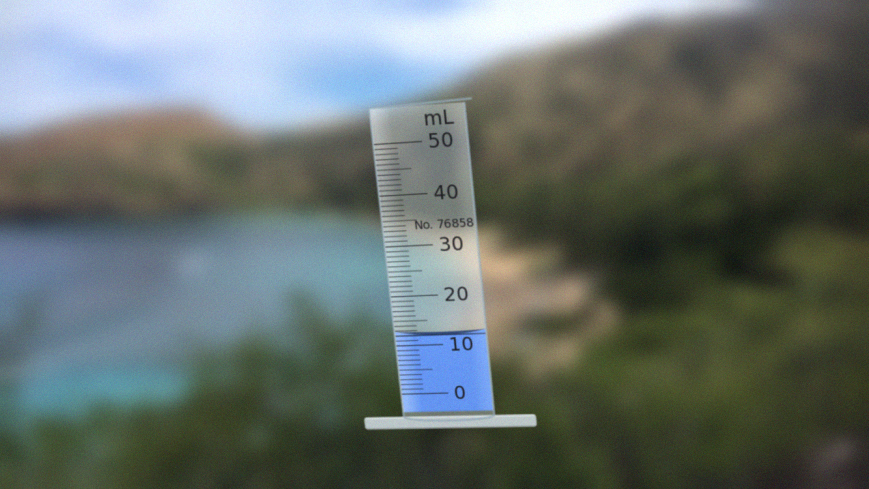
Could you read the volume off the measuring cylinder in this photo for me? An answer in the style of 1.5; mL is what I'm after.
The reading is 12; mL
